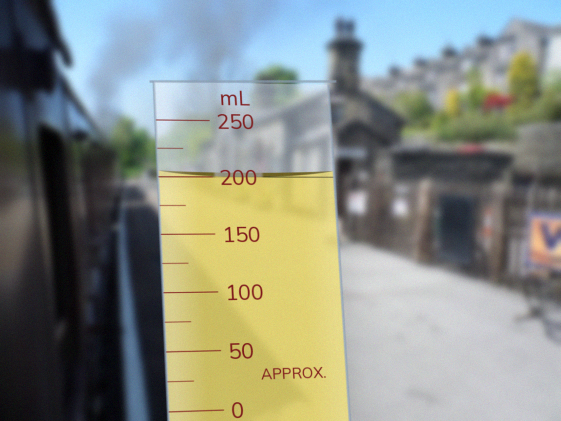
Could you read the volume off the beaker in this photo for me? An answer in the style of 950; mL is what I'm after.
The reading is 200; mL
